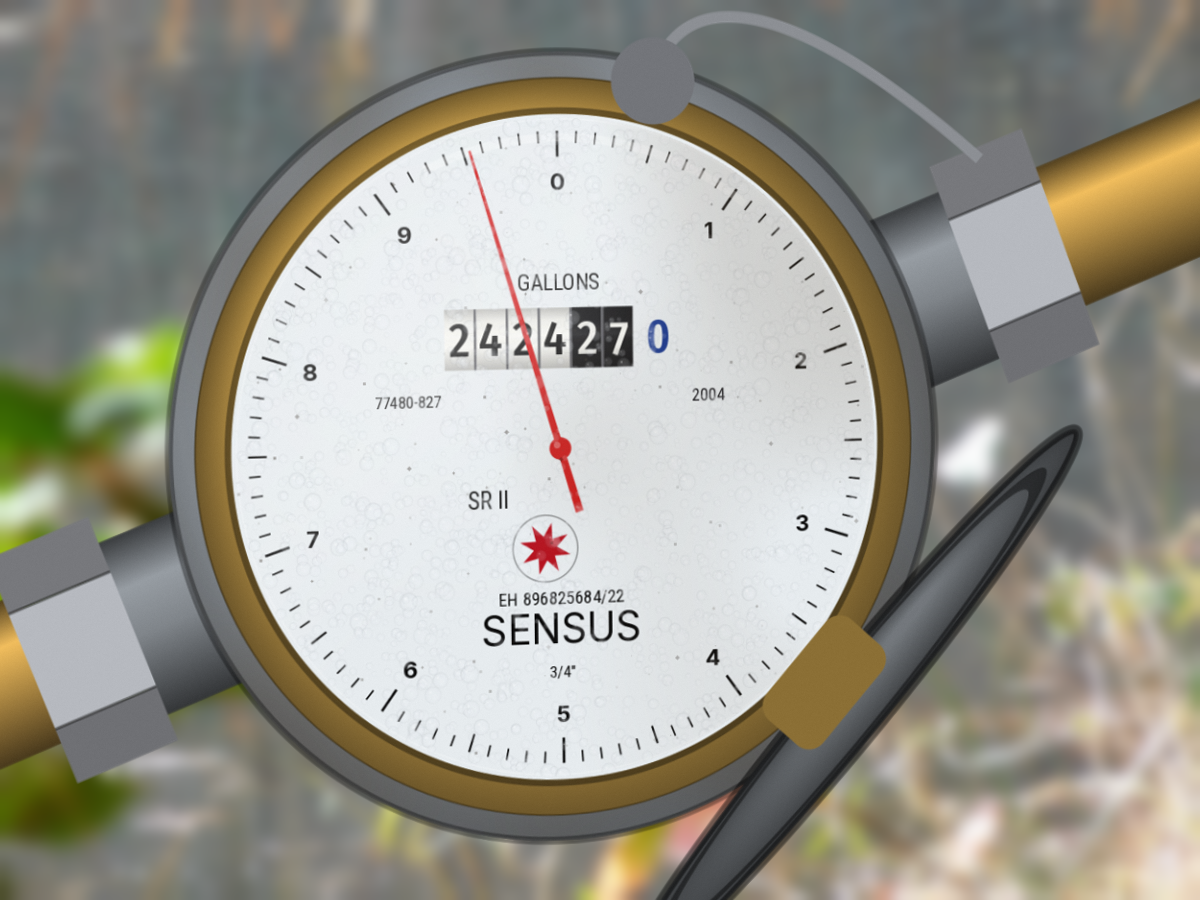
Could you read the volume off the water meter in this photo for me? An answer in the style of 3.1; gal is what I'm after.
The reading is 2424269.5; gal
